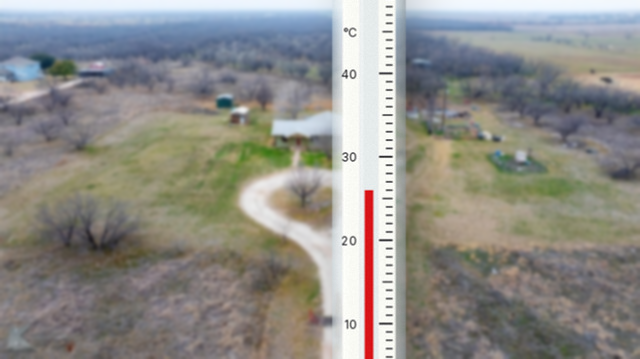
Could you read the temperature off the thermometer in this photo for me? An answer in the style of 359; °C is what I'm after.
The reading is 26; °C
